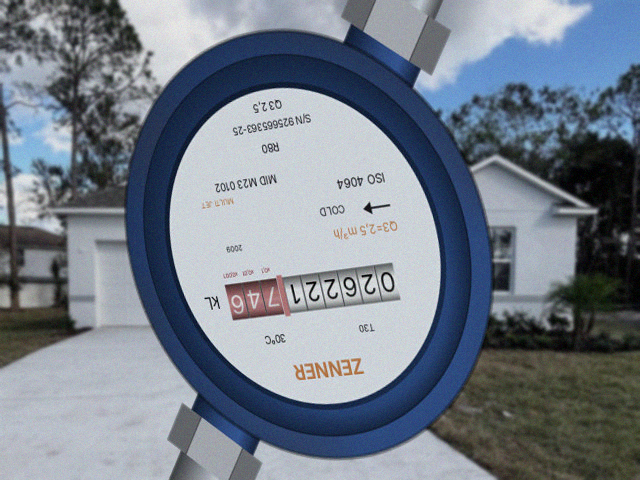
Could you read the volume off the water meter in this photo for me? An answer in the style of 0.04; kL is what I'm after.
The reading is 26221.746; kL
